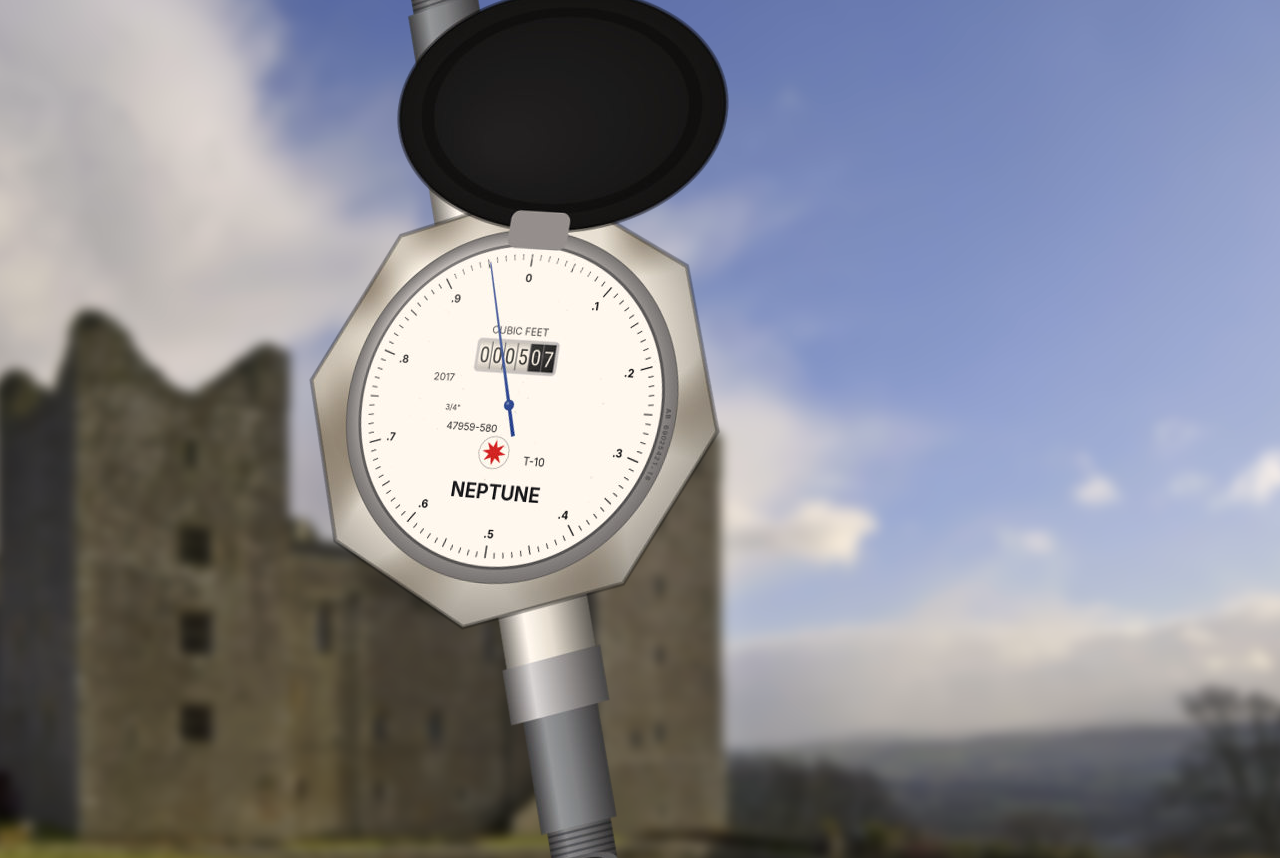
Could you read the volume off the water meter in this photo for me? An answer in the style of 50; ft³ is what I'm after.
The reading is 506.95; ft³
